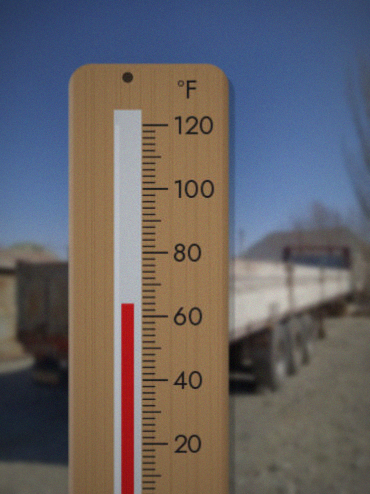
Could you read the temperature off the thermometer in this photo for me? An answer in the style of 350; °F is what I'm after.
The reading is 64; °F
